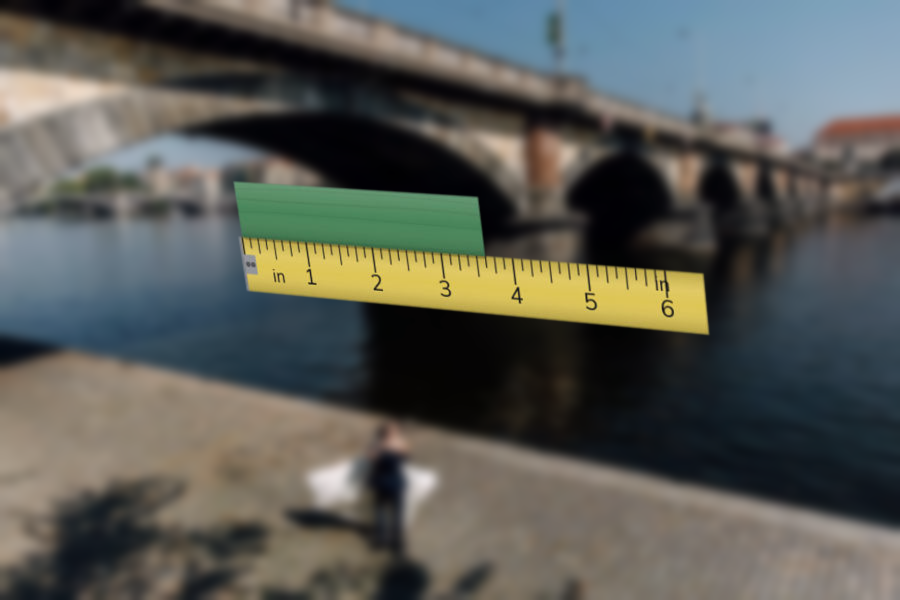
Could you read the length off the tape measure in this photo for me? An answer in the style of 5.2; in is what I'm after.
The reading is 3.625; in
